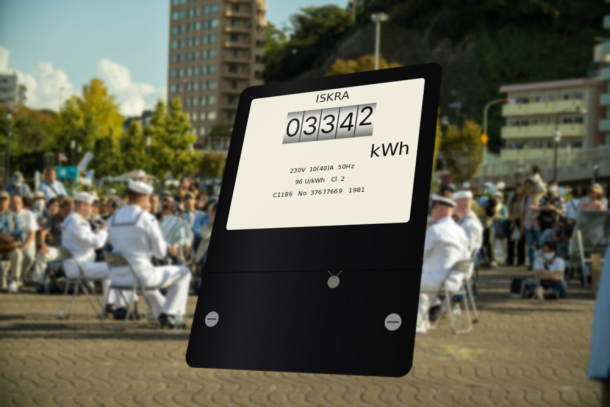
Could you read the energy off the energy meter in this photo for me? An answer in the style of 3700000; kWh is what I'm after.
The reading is 3342; kWh
